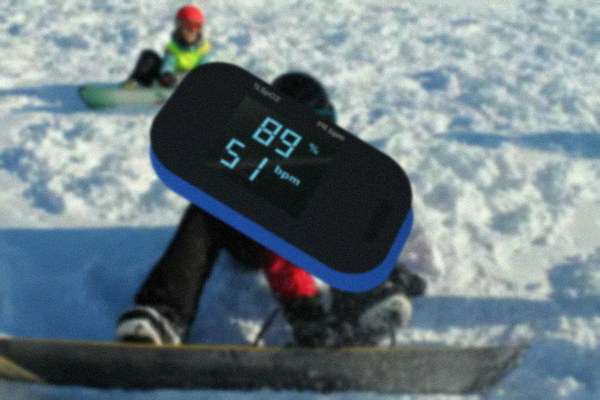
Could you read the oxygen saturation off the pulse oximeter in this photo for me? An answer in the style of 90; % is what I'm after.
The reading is 89; %
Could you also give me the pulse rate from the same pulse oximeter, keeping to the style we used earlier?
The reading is 51; bpm
